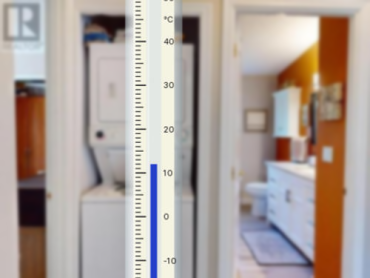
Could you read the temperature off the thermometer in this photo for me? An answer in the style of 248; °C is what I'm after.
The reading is 12; °C
